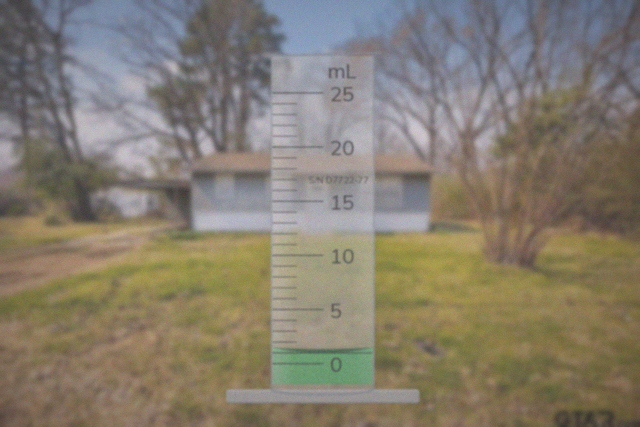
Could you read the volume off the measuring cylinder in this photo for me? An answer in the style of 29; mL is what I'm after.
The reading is 1; mL
